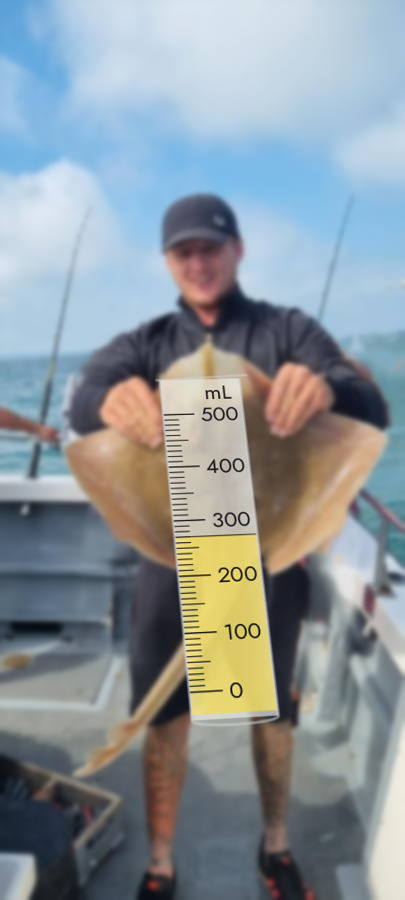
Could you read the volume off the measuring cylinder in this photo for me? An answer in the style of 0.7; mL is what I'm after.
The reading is 270; mL
